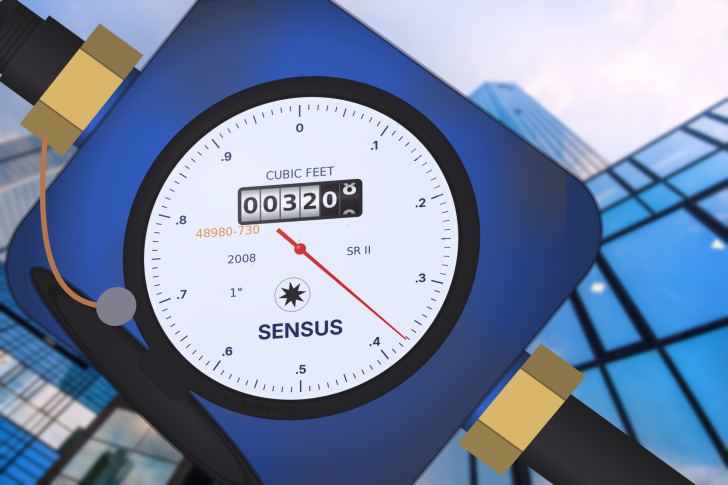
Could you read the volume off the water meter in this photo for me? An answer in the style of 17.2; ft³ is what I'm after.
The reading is 3208.37; ft³
